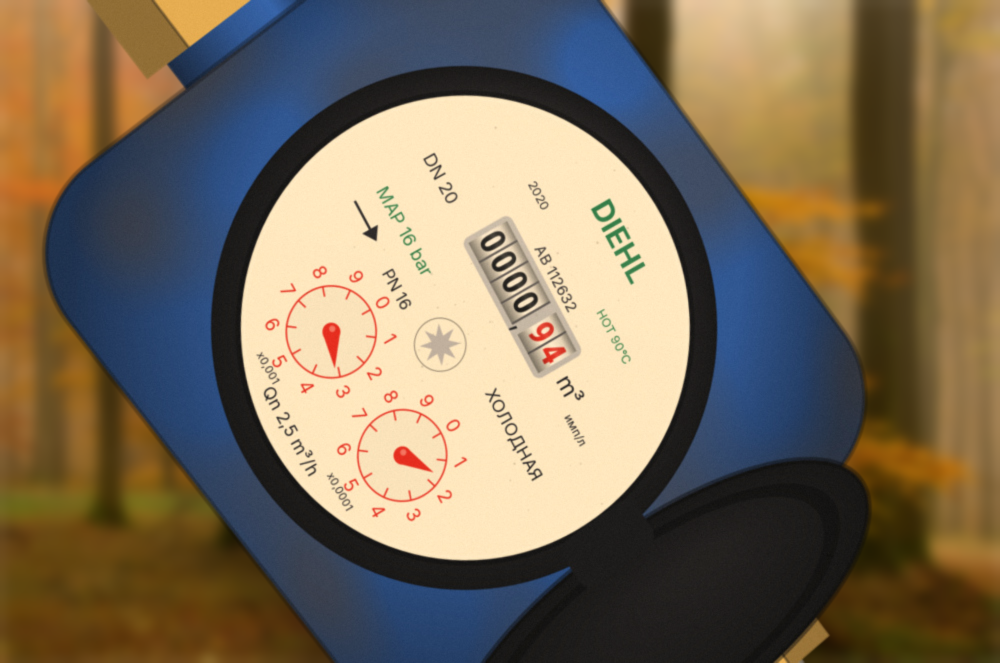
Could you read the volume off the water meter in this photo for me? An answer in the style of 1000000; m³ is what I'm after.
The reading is 0.9431; m³
